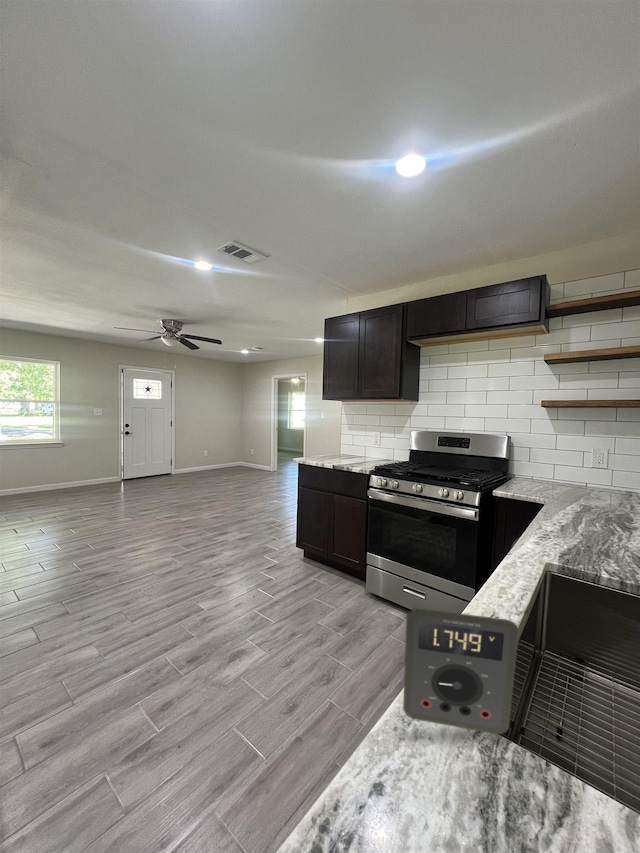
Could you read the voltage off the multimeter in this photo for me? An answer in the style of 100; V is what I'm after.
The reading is 1.749; V
